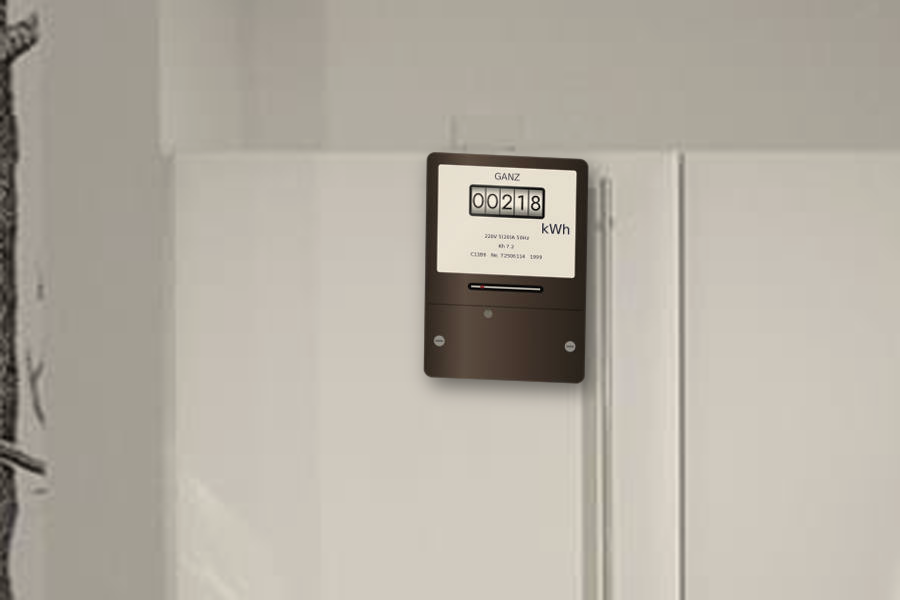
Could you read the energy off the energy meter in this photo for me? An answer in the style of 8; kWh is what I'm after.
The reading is 218; kWh
